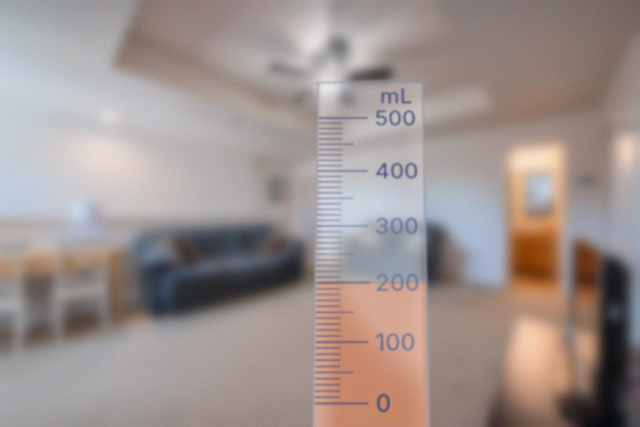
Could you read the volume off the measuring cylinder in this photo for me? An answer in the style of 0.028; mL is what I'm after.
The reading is 200; mL
